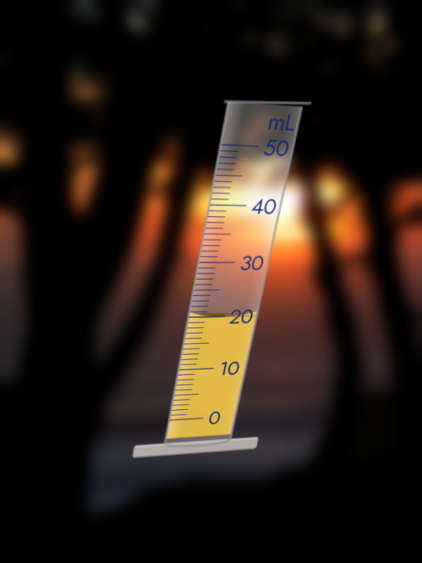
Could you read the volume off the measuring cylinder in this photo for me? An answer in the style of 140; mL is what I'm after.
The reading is 20; mL
